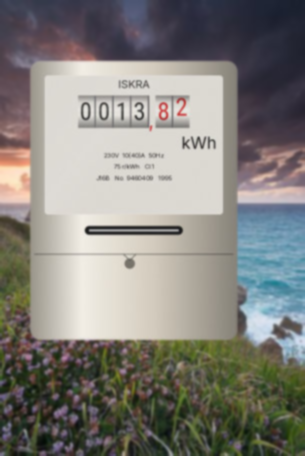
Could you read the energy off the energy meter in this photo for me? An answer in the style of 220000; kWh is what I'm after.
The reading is 13.82; kWh
